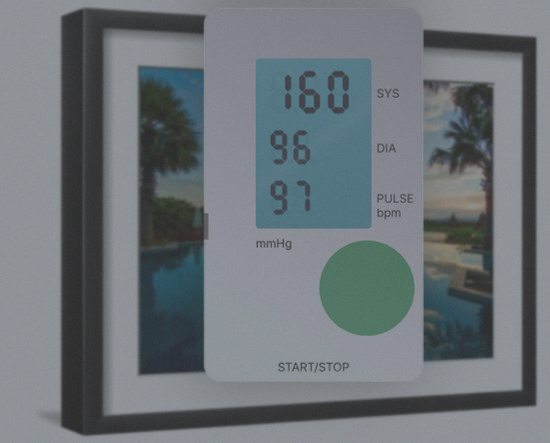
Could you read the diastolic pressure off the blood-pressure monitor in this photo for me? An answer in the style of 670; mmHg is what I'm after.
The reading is 96; mmHg
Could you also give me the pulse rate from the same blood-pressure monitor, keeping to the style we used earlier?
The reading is 97; bpm
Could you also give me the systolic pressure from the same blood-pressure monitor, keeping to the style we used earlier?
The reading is 160; mmHg
